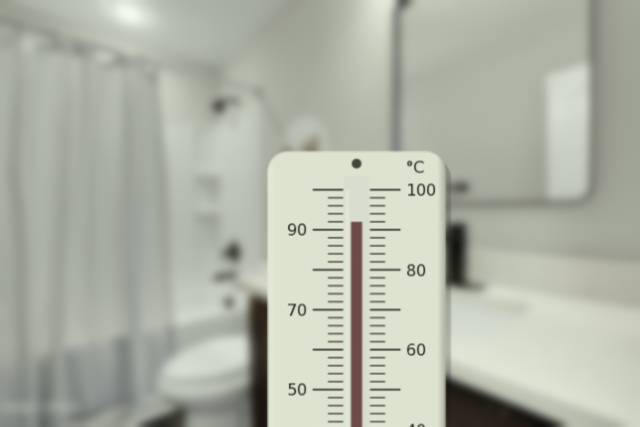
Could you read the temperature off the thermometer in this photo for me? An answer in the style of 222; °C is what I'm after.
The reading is 92; °C
